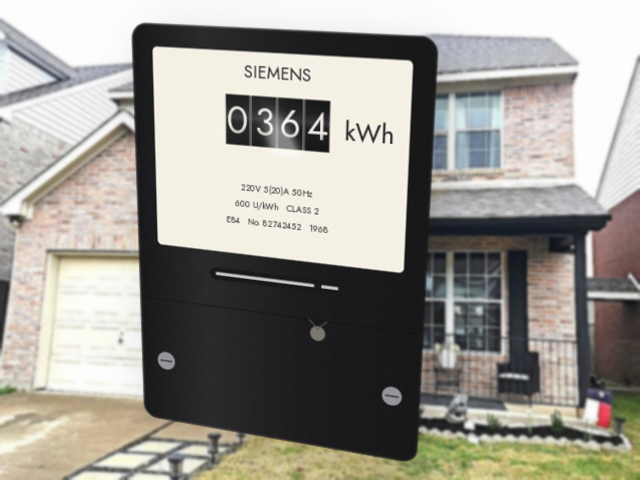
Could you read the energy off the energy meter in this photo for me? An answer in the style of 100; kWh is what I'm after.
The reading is 364; kWh
